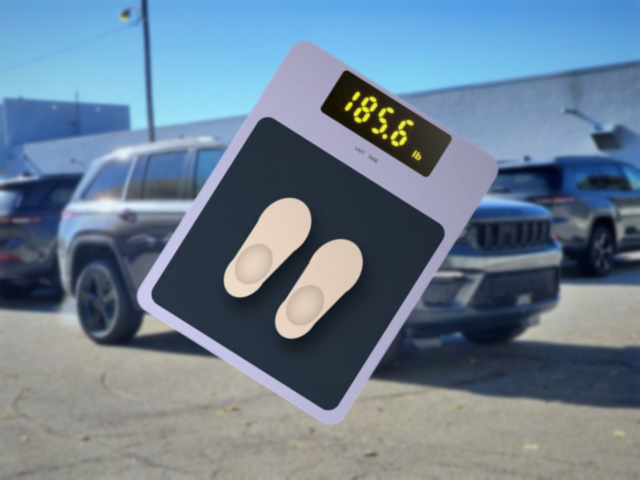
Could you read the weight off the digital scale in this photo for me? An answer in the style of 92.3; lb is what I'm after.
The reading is 185.6; lb
